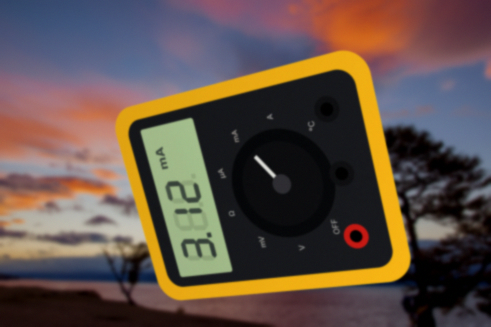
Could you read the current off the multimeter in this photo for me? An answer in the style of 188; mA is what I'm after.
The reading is 3.12; mA
